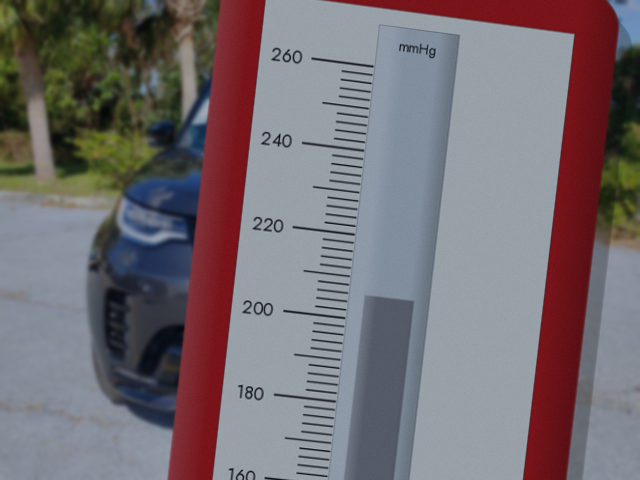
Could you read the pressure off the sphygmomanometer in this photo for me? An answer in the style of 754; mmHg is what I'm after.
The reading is 206; mmHg
